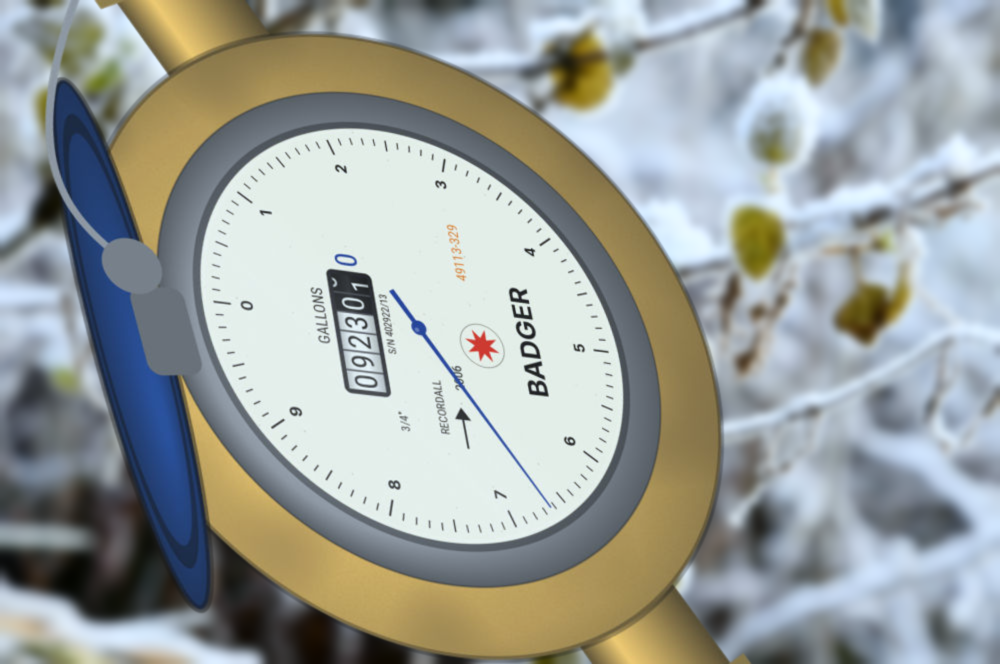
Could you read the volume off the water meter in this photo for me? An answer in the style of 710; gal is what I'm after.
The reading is 923006.6; gal
